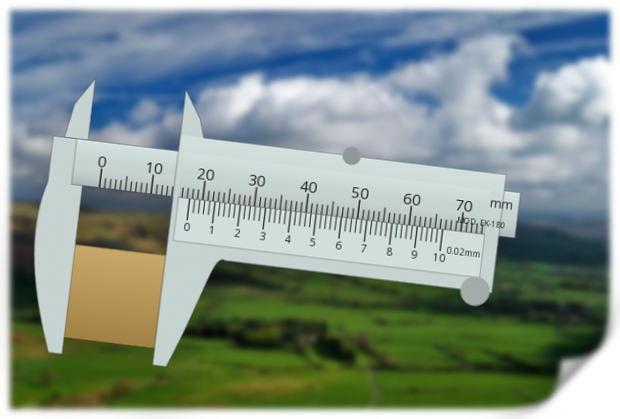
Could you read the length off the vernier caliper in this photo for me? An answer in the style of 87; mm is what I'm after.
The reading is 17.5; mm
